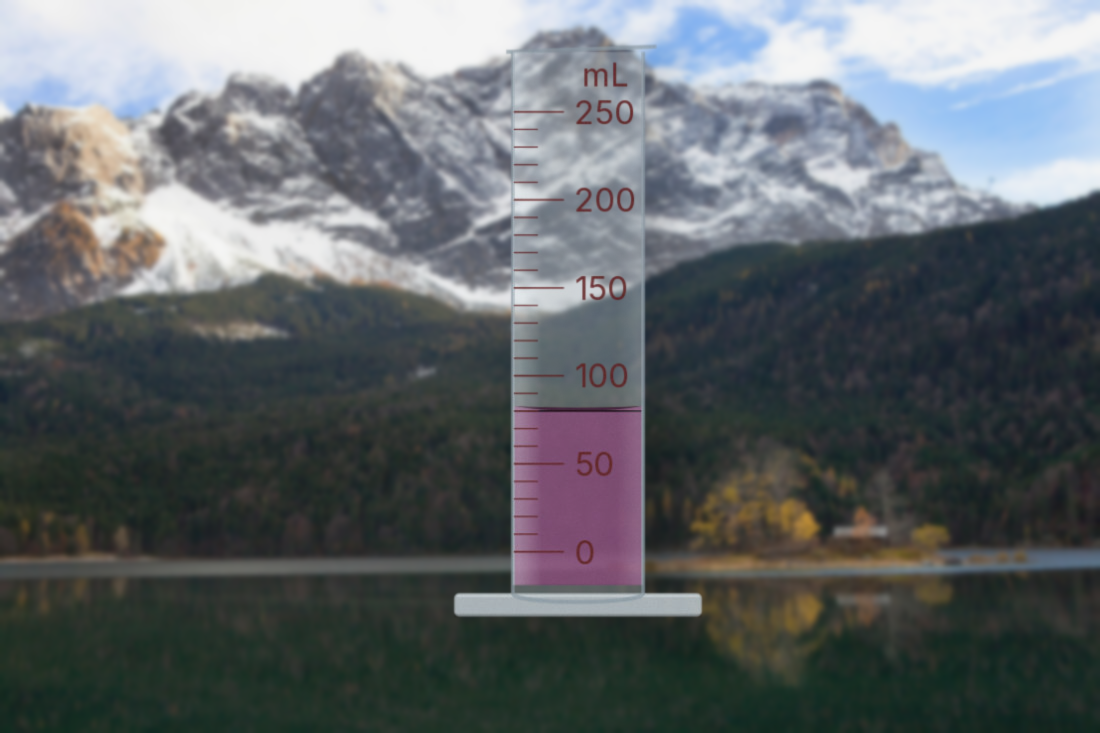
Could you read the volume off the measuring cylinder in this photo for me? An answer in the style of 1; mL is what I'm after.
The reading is 80; mL
